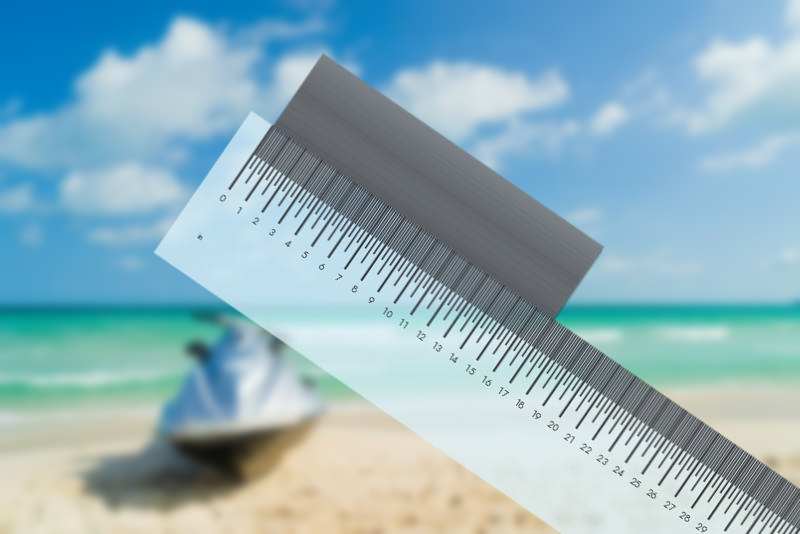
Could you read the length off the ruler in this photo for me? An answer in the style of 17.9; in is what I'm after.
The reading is 17; in
